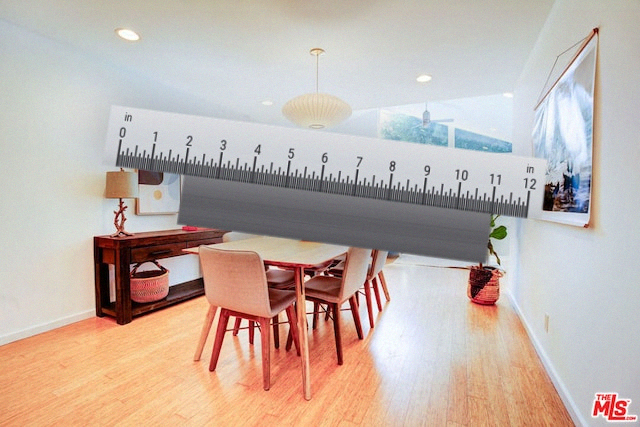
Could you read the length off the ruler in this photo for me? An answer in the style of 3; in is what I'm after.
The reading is 9; in
